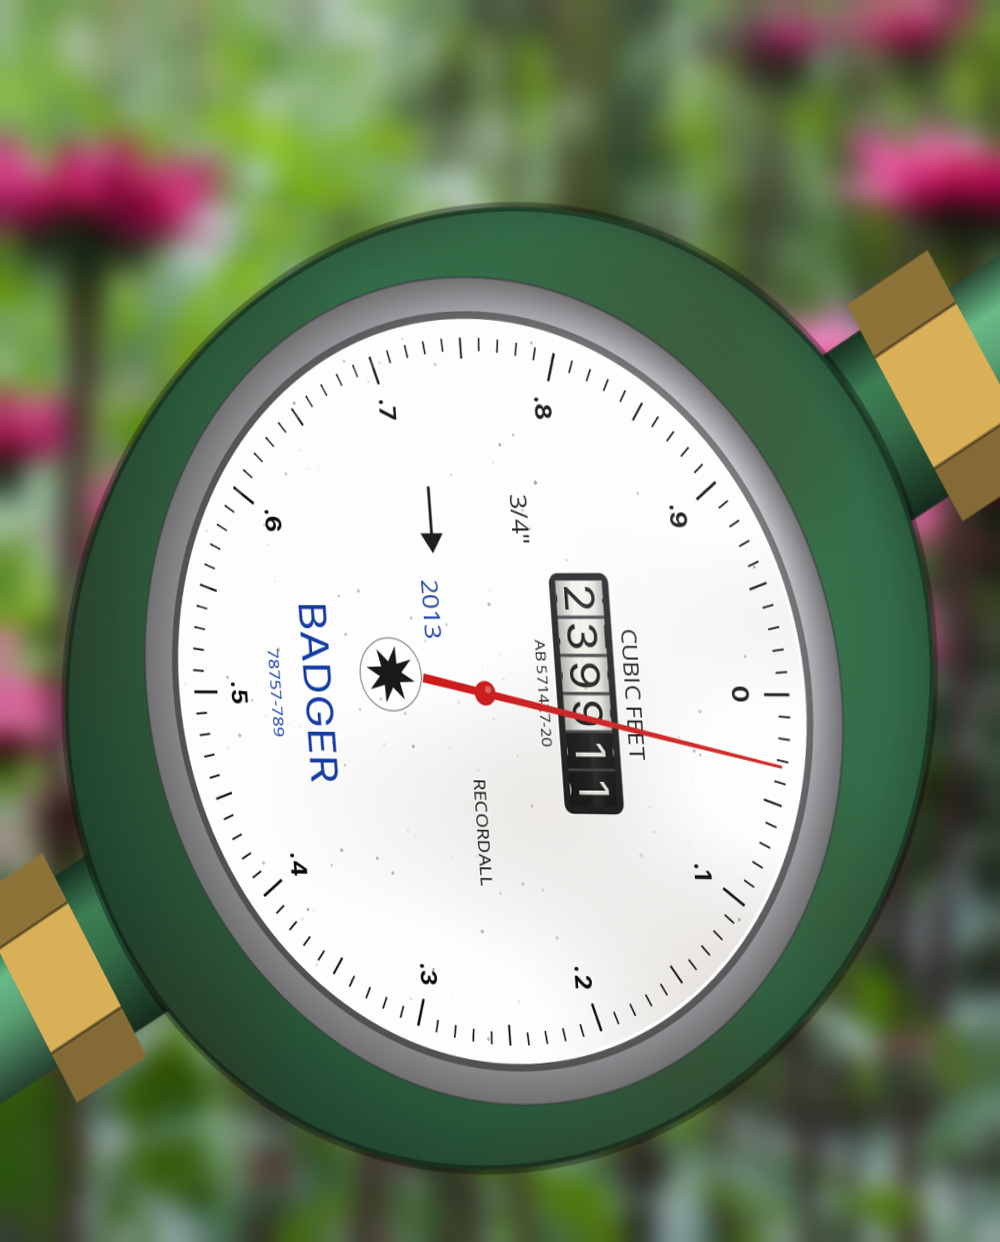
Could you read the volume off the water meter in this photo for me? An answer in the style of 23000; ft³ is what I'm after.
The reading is 239911.03; ft³
